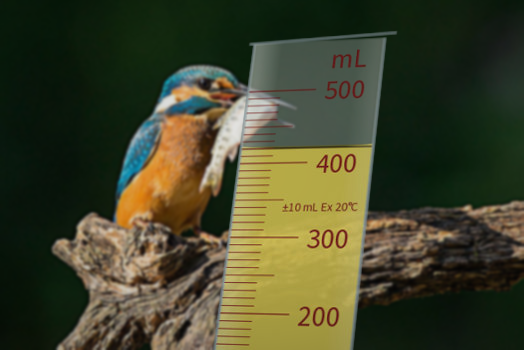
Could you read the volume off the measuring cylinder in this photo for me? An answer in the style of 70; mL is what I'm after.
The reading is 420; mL
